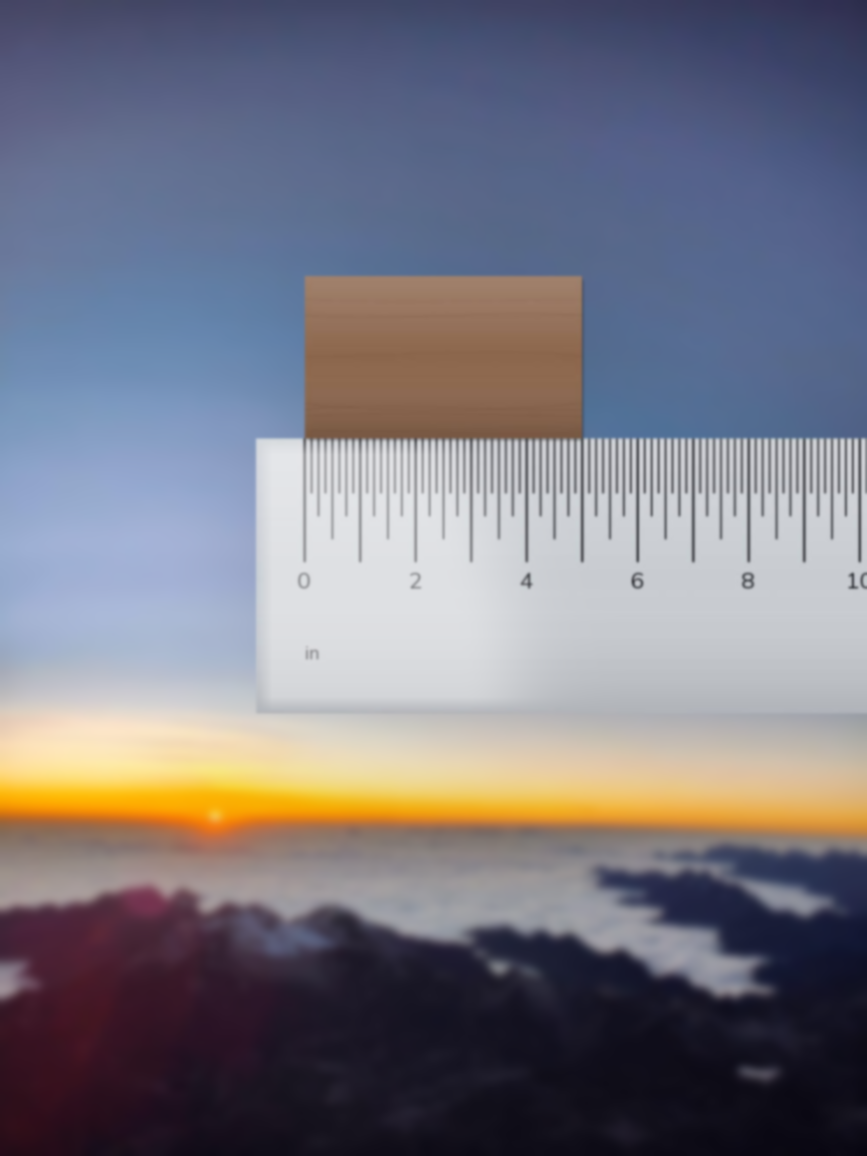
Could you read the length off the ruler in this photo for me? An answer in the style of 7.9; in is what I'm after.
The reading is 5; in
